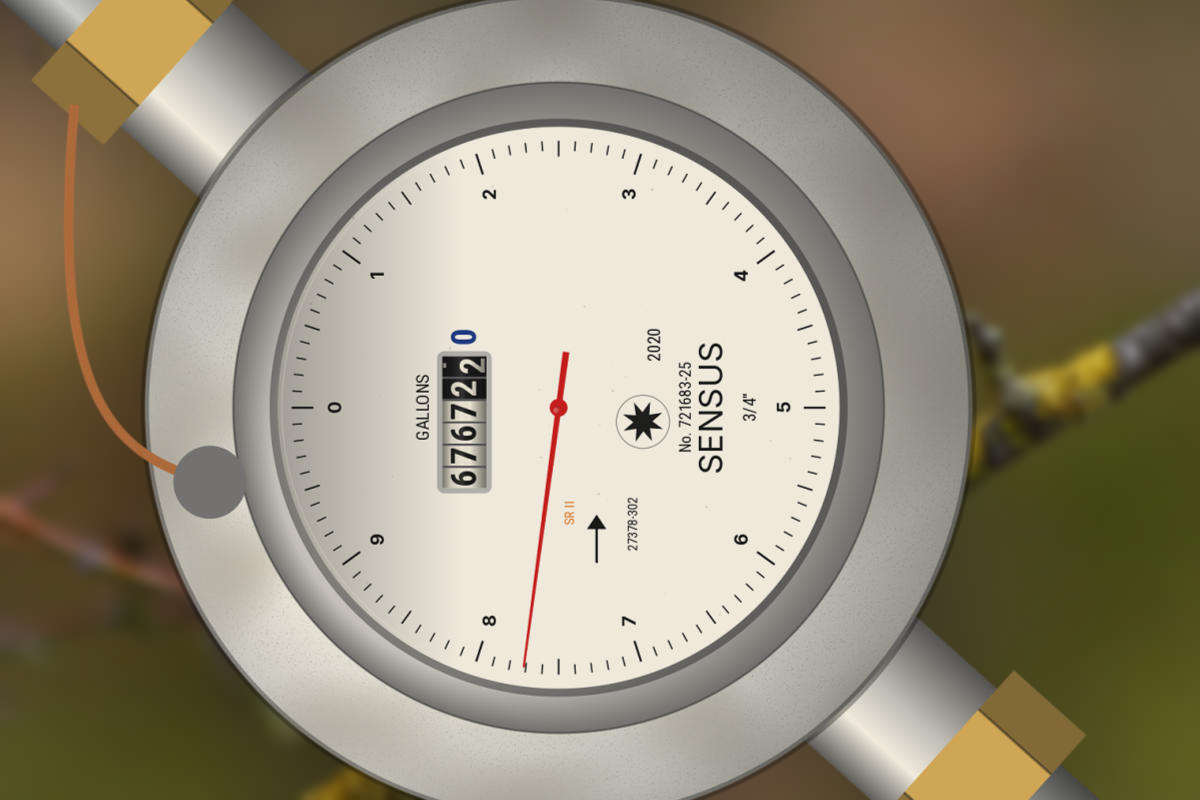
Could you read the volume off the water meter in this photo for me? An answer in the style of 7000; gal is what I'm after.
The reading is 6767217.7; gal
